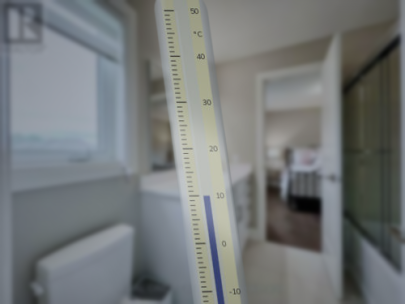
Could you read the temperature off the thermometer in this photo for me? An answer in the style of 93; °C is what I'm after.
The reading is 10; °C
